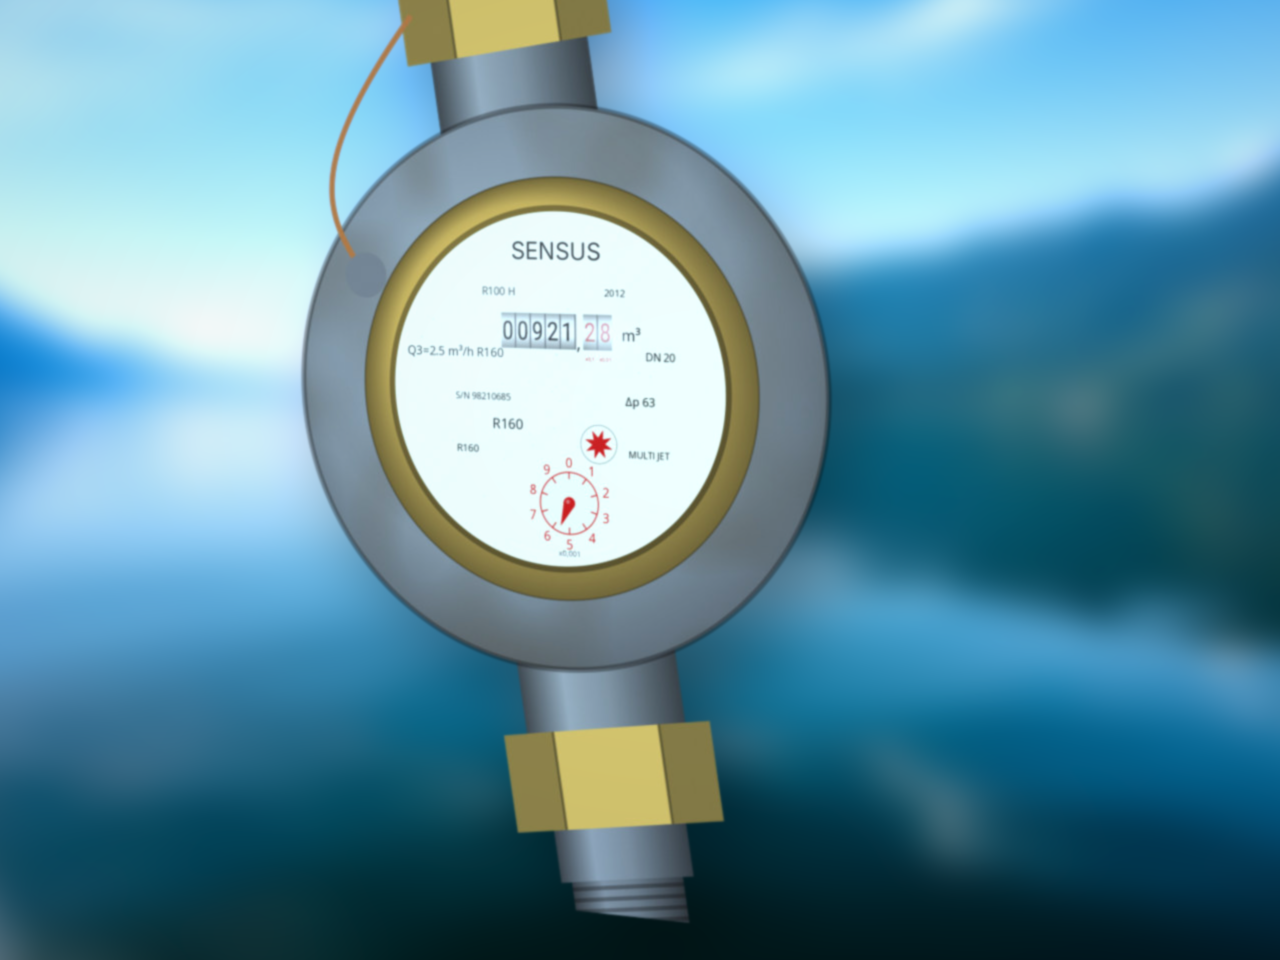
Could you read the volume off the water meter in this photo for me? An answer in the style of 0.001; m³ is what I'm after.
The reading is 921.285; m³
